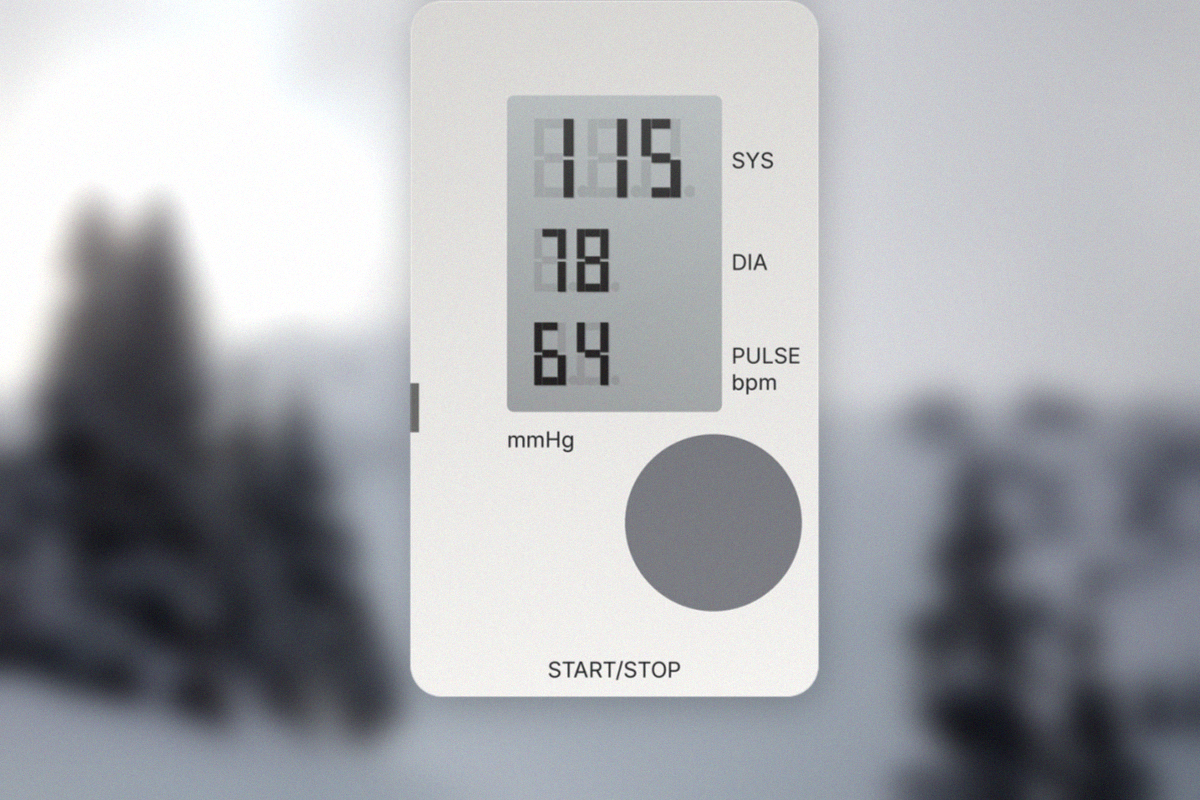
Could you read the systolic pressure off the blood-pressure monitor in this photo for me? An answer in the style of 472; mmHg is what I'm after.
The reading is 115; mmHg
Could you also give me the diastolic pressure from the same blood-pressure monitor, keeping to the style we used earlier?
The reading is 78; mmHg
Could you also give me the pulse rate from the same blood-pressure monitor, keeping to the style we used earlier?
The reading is 64; bpm
